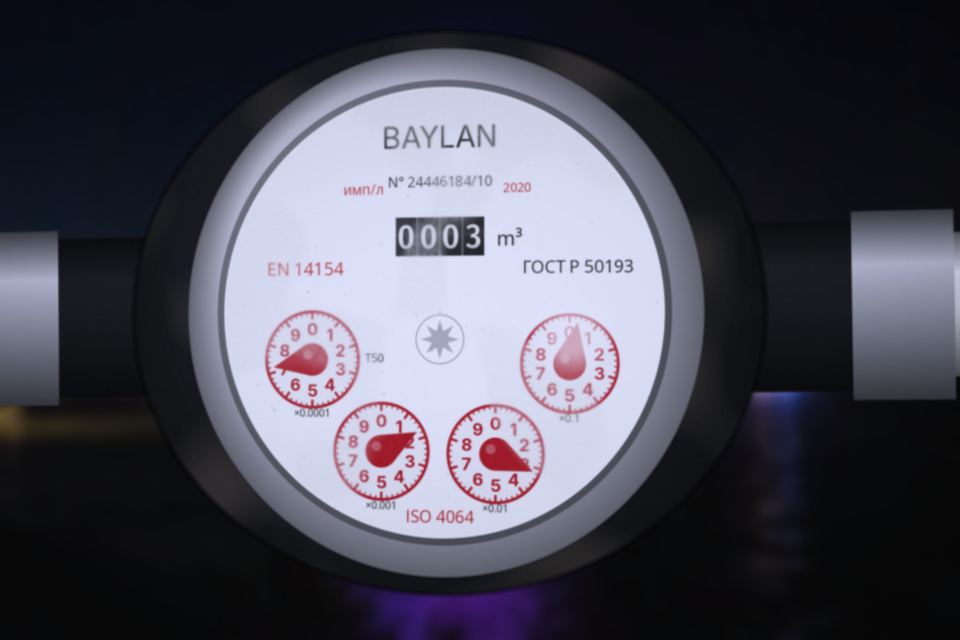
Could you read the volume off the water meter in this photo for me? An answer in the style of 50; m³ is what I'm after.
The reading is 3.0317; m³
